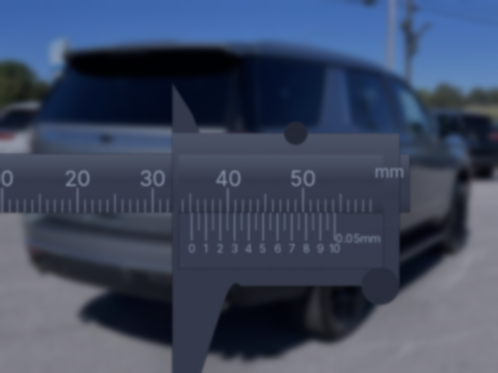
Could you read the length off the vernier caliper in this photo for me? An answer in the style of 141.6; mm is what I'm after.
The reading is 35.2; mm
